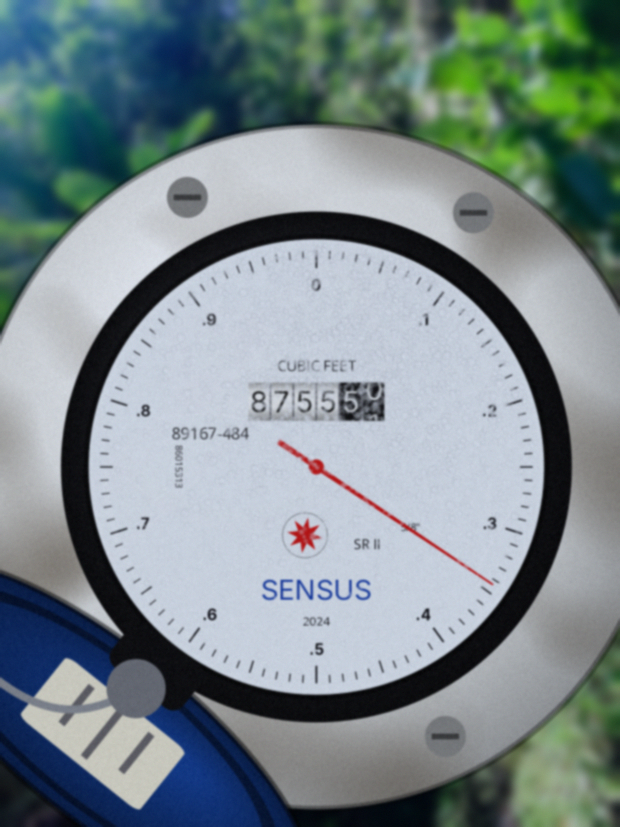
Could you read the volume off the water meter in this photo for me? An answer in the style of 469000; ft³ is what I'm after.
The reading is 875550.34; ft³
